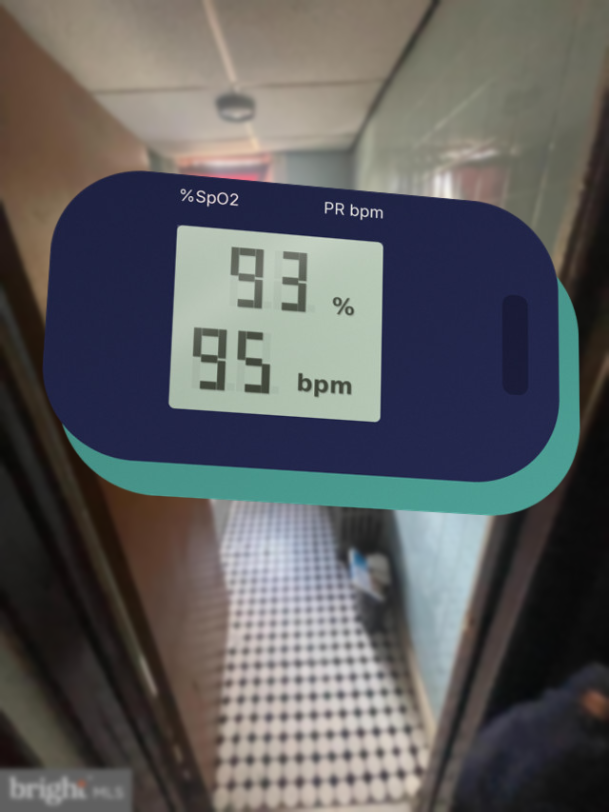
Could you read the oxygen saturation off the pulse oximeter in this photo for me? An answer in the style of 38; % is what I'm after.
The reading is 93; %
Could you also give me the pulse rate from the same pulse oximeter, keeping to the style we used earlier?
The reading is 95; bpm
